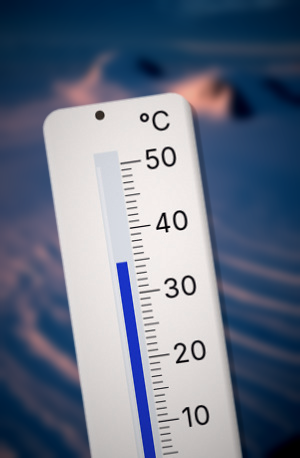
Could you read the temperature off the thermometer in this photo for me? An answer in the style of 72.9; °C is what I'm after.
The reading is 35; °C
